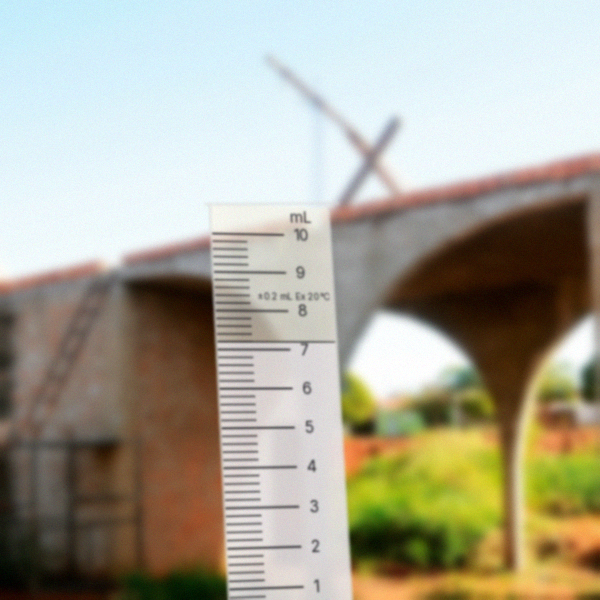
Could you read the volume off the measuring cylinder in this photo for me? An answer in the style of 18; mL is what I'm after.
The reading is 7.2; mL
